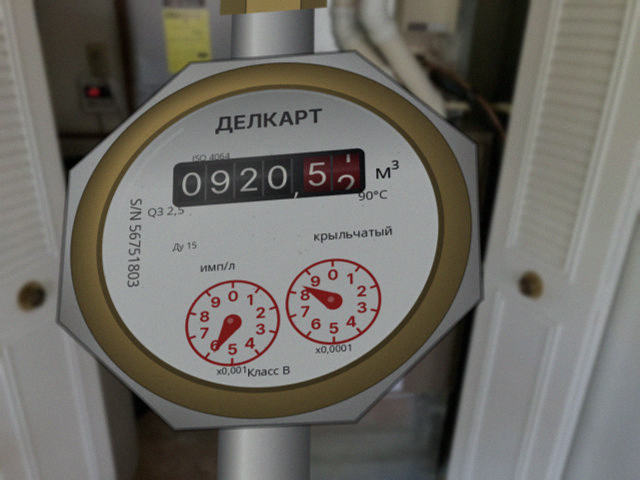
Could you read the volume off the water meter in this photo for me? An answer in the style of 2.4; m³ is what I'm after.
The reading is 920.5158; m³
